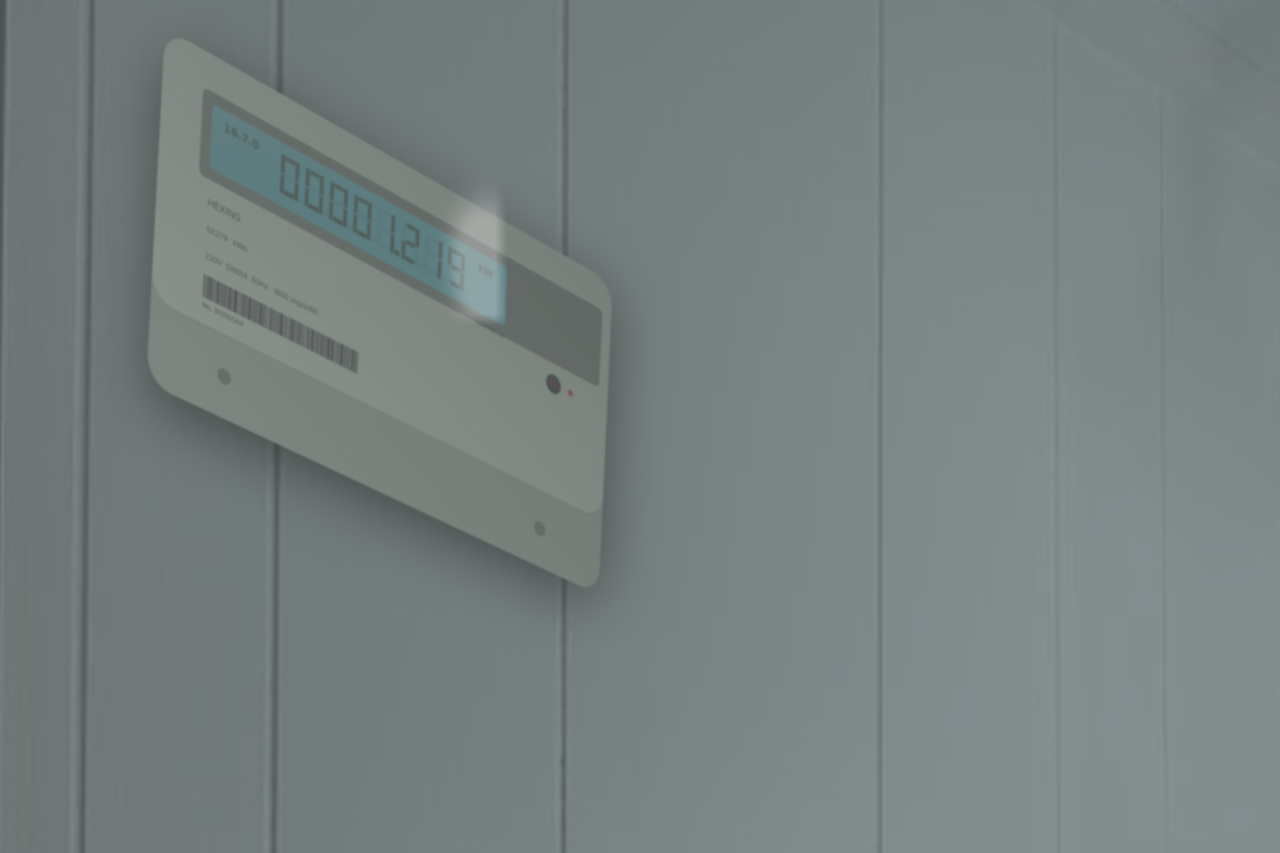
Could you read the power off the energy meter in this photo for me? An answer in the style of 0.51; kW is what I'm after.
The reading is 1.219; kW
